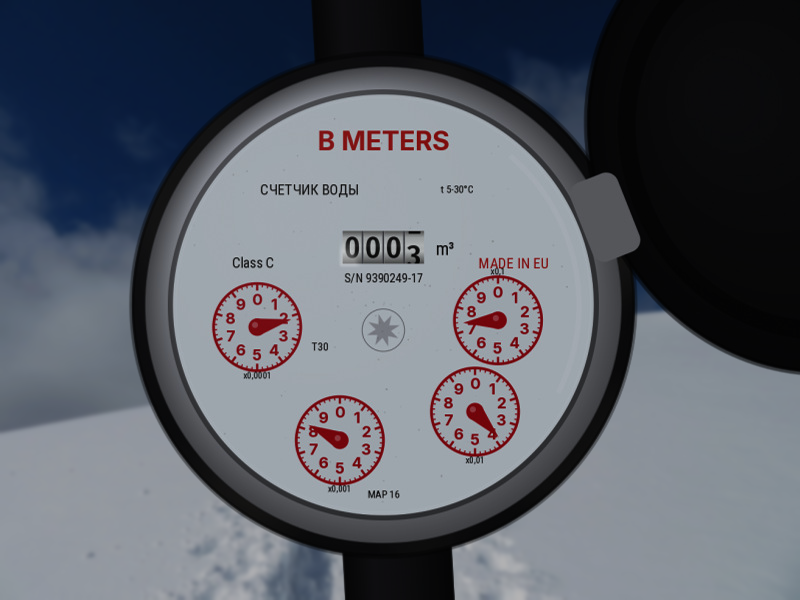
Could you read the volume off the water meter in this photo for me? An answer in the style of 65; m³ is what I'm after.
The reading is 2.7382; m³
